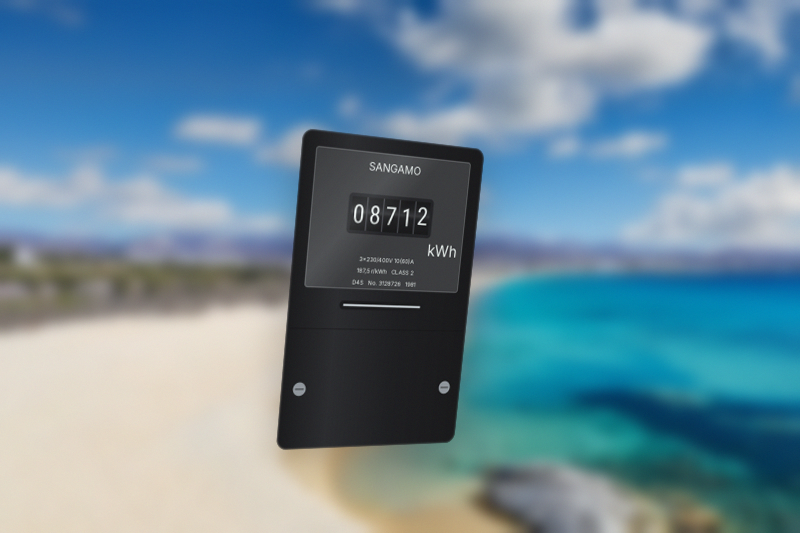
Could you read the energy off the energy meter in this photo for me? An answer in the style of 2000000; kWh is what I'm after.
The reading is 8712; kWh
